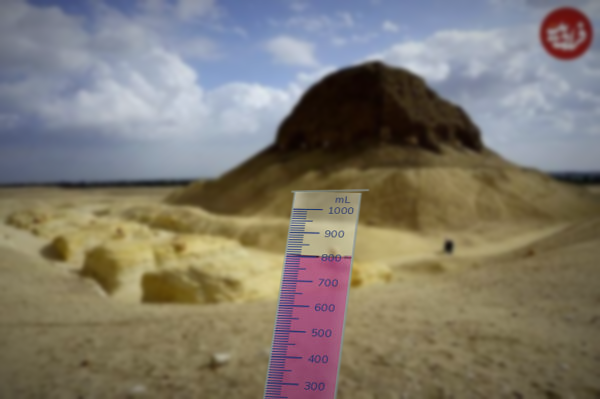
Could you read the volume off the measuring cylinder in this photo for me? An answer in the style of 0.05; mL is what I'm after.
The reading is 800; mL
